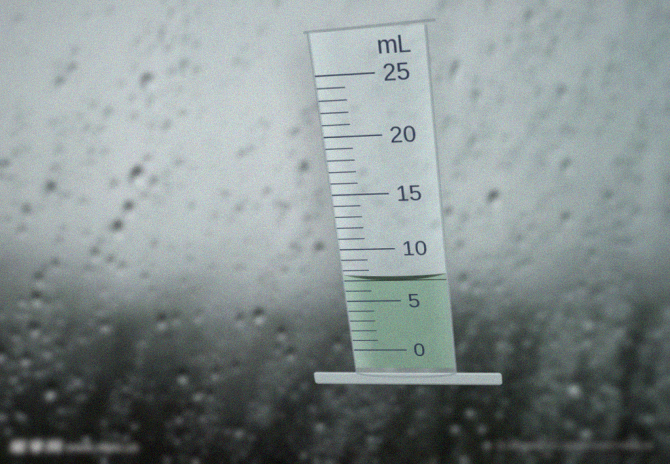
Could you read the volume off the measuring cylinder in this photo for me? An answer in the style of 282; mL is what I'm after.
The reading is 7; mL
